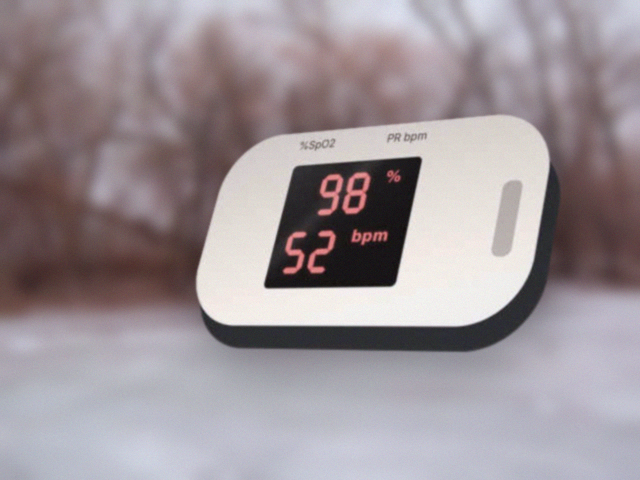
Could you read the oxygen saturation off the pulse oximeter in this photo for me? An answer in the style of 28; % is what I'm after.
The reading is 98; %
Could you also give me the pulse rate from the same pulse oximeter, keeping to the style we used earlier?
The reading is 52; bpm
